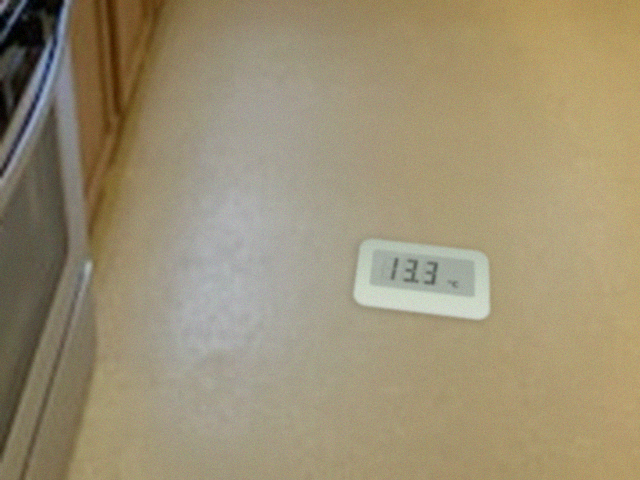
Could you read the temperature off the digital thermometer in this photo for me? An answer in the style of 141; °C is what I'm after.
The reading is 13.3; °C
